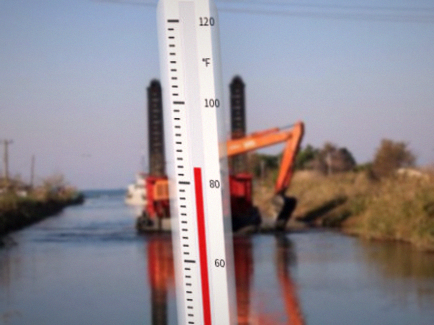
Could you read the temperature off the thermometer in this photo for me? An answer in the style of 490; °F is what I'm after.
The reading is 84; °F
